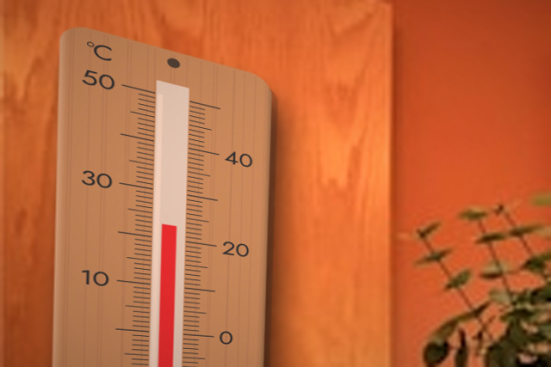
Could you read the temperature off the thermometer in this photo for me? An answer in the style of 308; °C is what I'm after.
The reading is 23; °C
